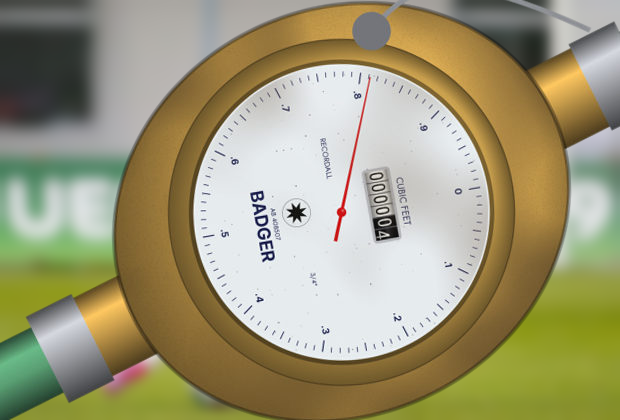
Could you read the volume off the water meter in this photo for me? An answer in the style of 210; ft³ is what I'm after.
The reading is 3.81; ft³
